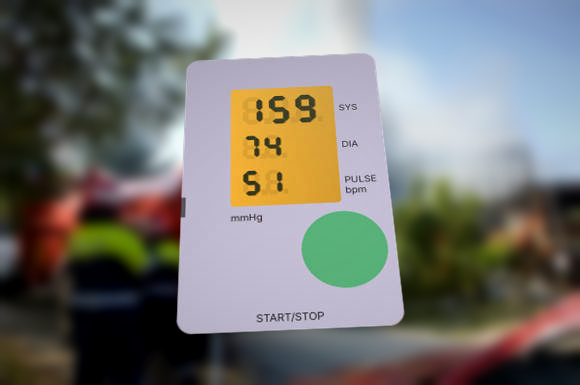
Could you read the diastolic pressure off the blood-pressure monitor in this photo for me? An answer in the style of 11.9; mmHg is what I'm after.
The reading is 74; mmHg
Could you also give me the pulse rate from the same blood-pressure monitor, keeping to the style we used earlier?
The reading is 51; bpm
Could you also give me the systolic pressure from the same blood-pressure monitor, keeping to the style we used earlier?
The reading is 159; mmHg
